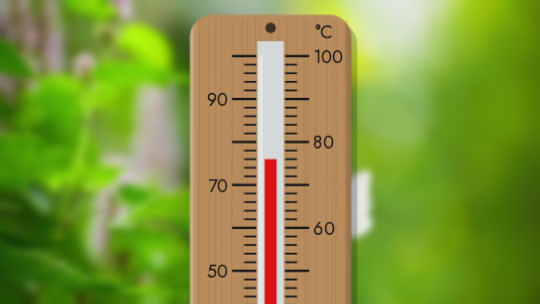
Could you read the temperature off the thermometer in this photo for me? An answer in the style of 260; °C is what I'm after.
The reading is 76; °C
